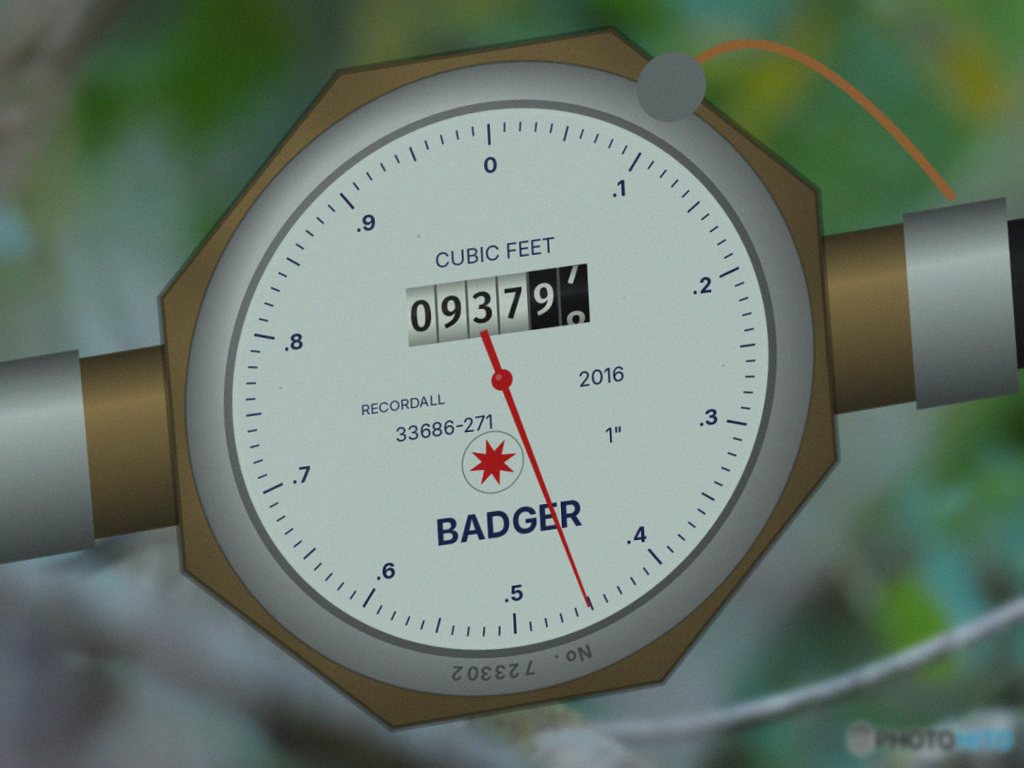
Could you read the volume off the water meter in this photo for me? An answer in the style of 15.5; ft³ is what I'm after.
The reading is 93797.45; ft³
